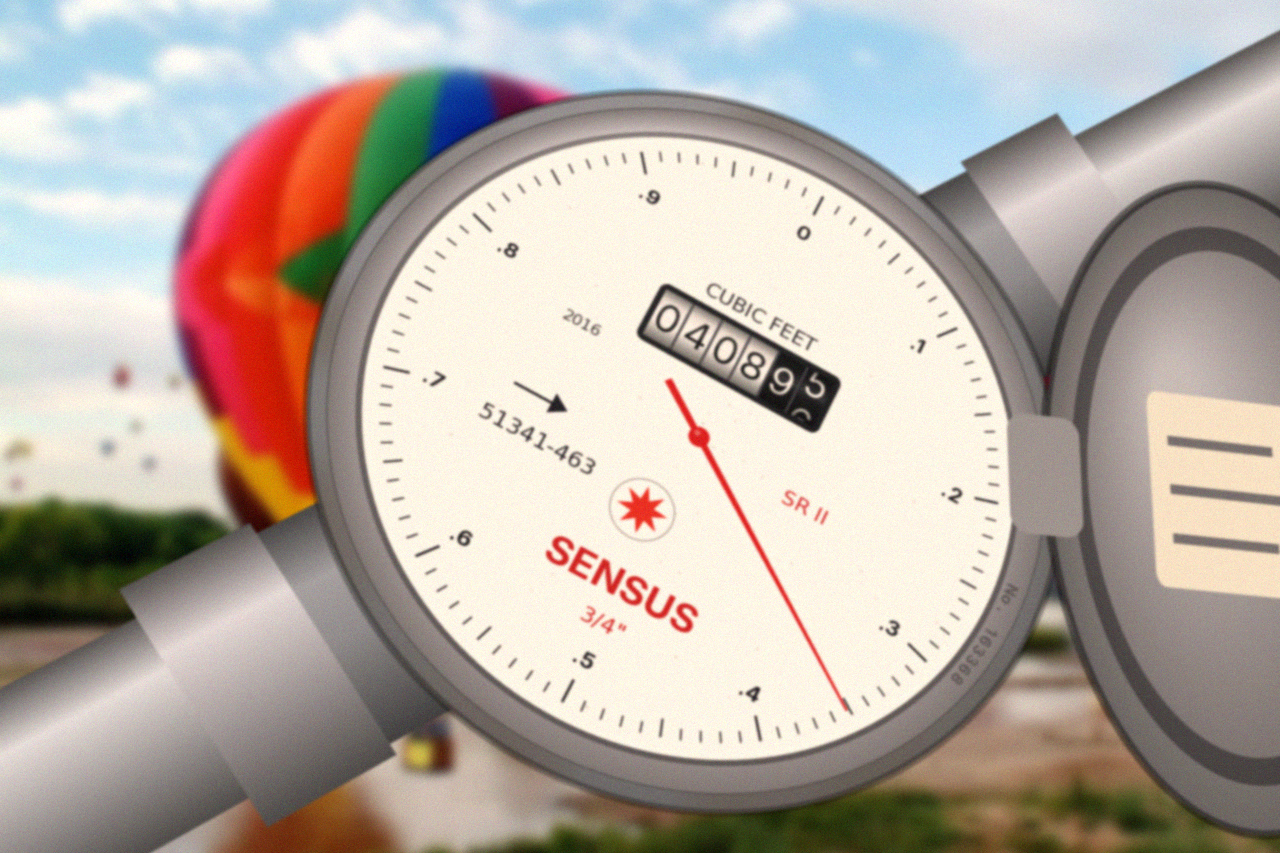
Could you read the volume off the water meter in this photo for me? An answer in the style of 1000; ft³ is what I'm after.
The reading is 40895.35; ft³
